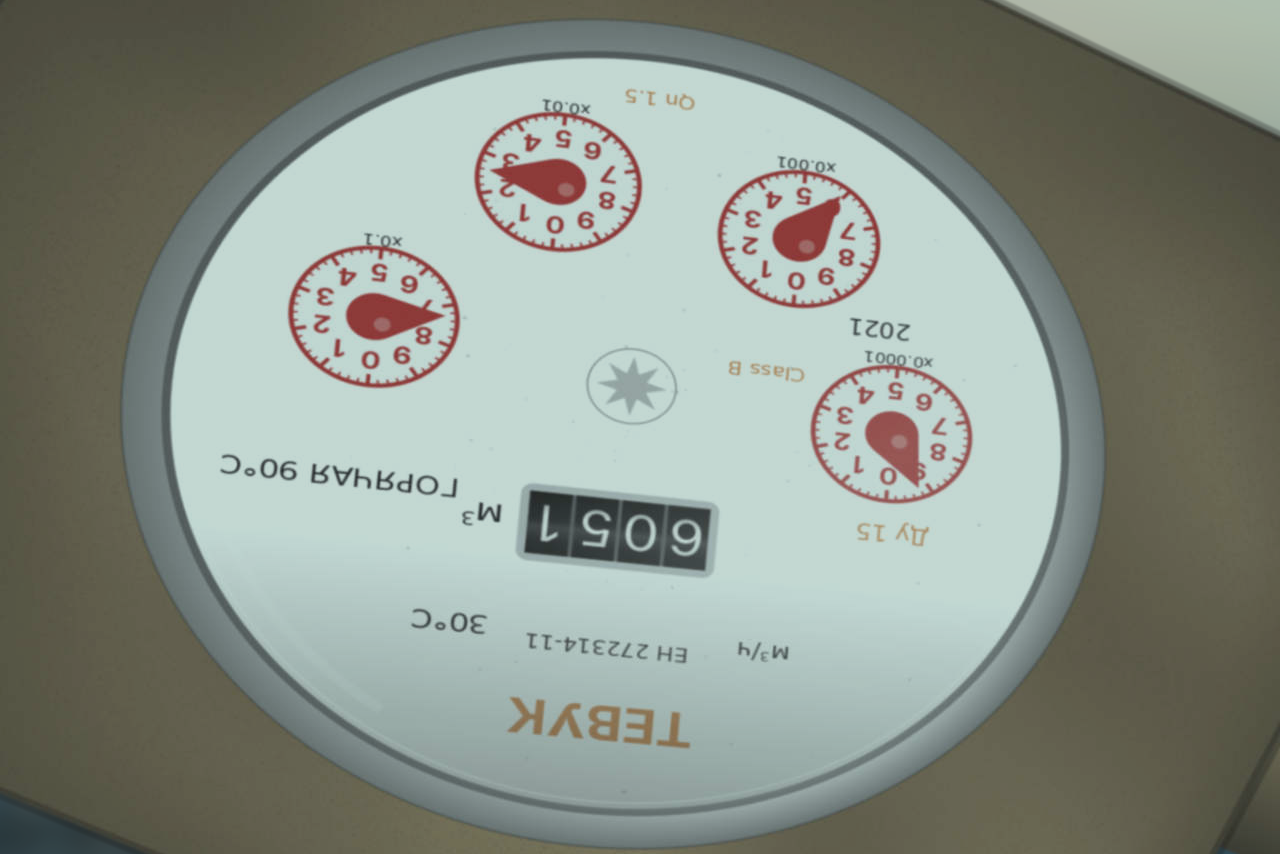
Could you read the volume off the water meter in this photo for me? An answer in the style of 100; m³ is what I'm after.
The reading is 6051.7259; m³
